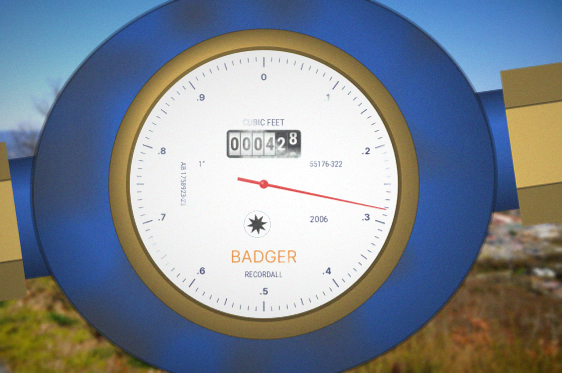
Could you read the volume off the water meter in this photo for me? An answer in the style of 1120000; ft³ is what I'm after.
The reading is 428.28; ft³
